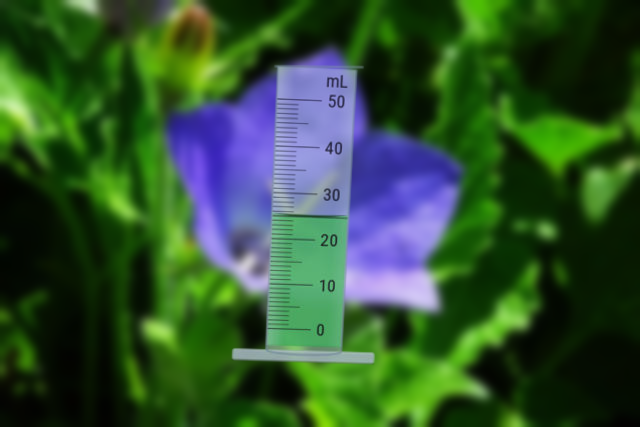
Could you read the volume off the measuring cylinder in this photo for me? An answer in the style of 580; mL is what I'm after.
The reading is 25; mL
